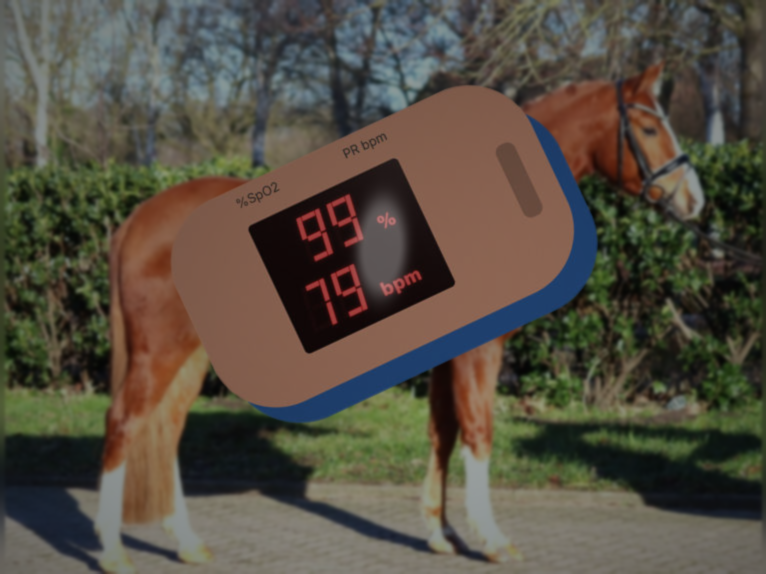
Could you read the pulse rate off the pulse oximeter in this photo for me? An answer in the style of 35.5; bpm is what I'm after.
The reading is 79; bpm
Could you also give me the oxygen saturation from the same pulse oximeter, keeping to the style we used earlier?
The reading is 99; %
